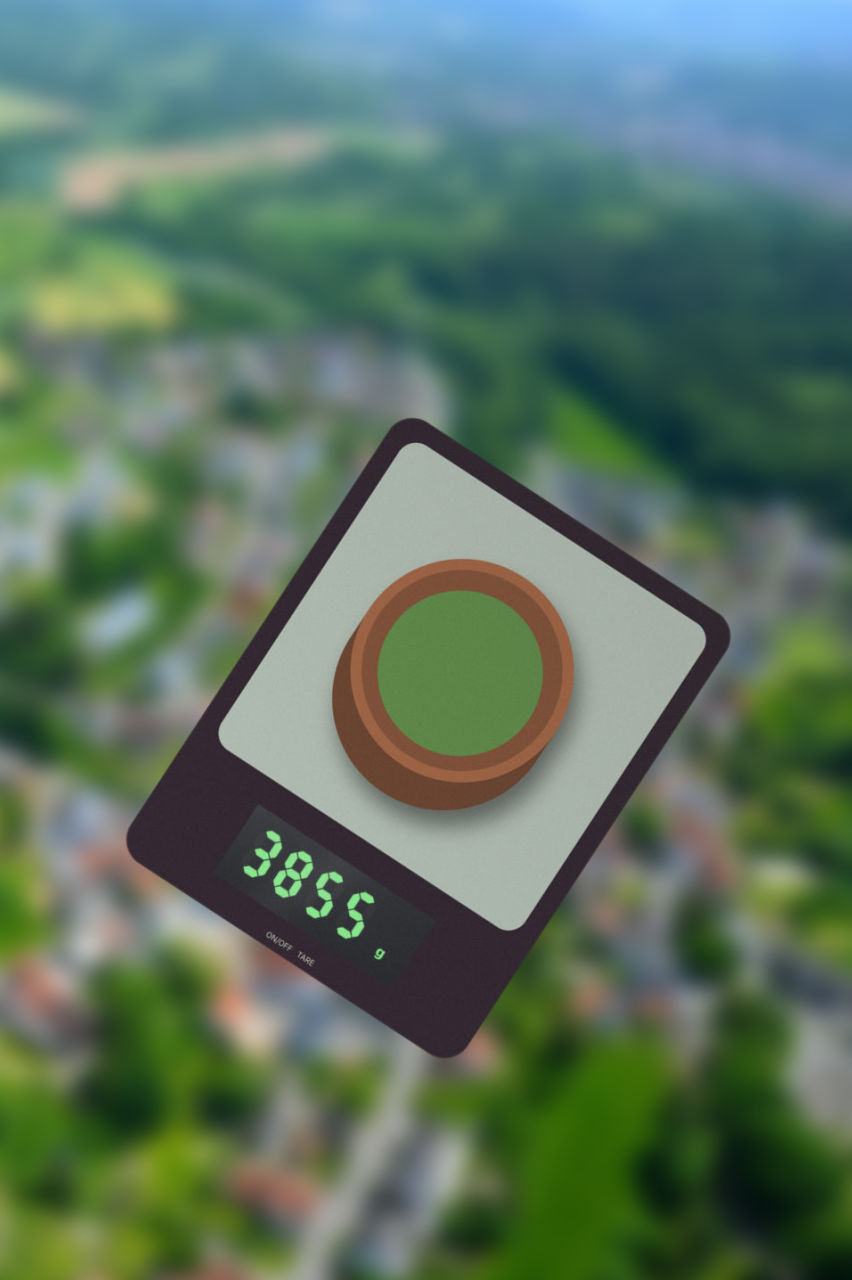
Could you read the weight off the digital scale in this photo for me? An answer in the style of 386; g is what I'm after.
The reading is 3855; g
